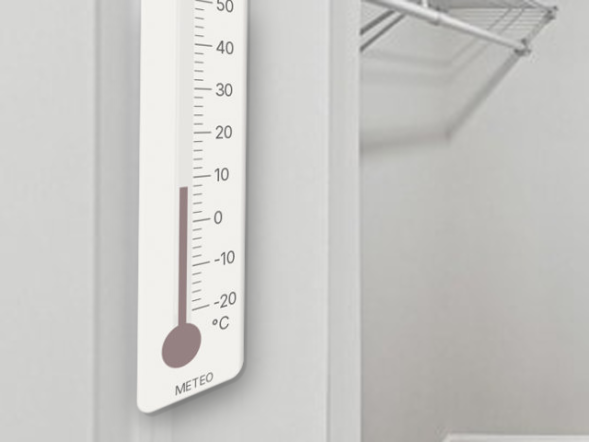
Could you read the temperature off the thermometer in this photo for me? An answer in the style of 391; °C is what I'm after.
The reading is 8; °C
